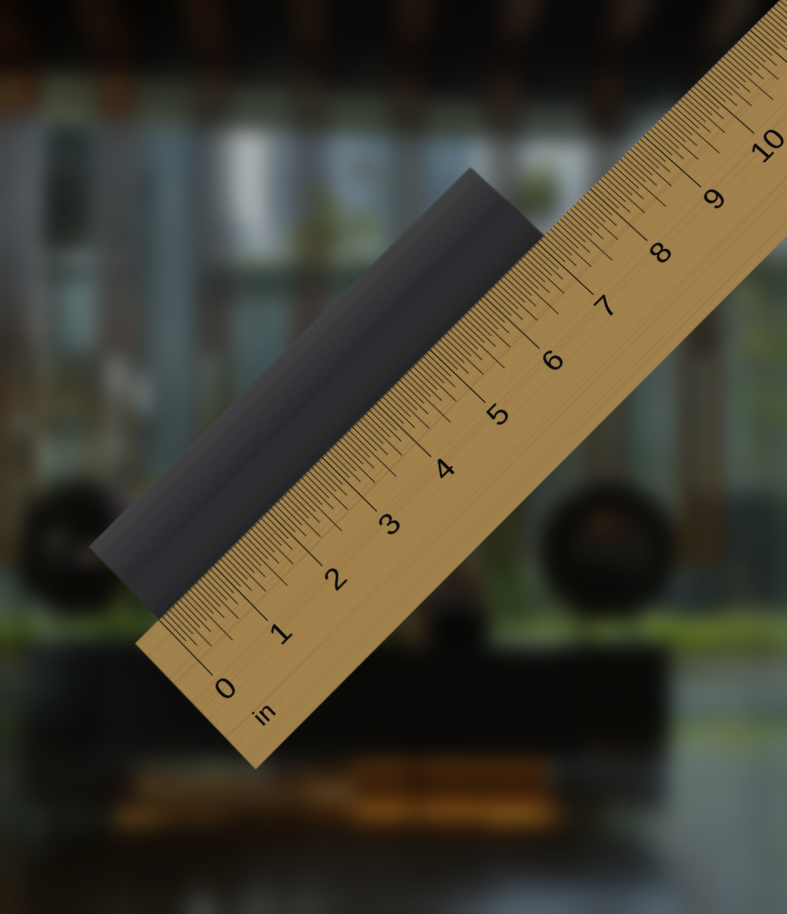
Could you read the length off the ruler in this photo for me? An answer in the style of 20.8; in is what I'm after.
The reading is 7.125; in
